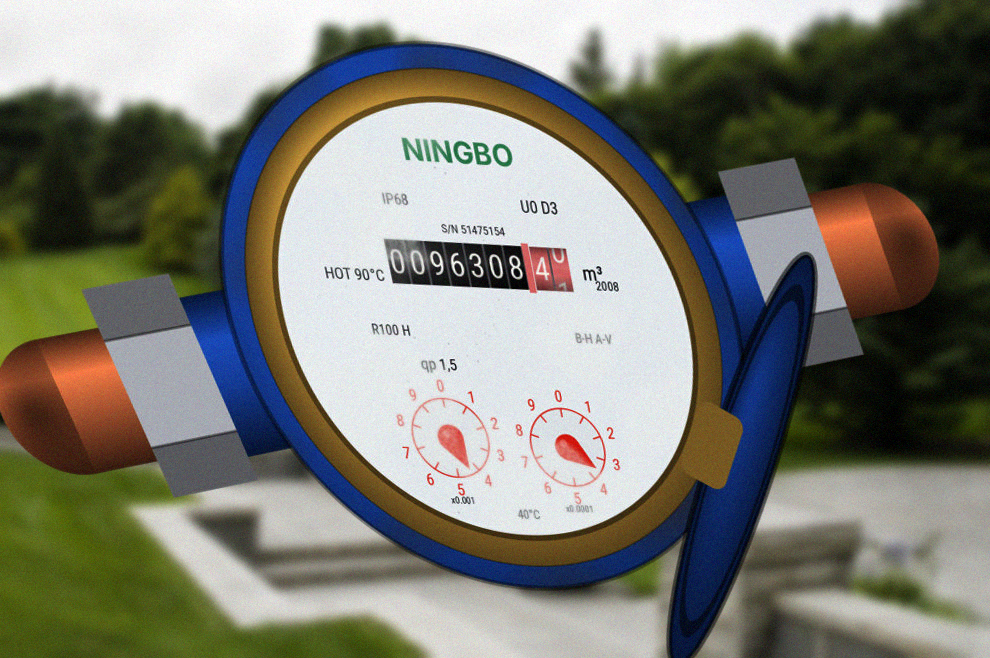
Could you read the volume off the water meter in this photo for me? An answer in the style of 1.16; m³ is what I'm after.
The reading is 96308.4043; m³
